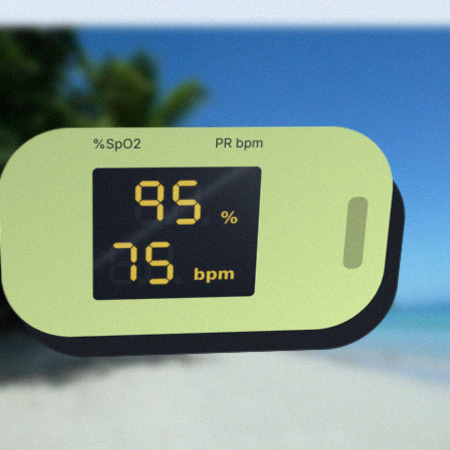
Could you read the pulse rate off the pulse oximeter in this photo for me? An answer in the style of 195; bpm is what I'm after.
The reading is 75; bpm
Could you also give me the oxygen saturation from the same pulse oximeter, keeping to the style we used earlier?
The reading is 95; %
